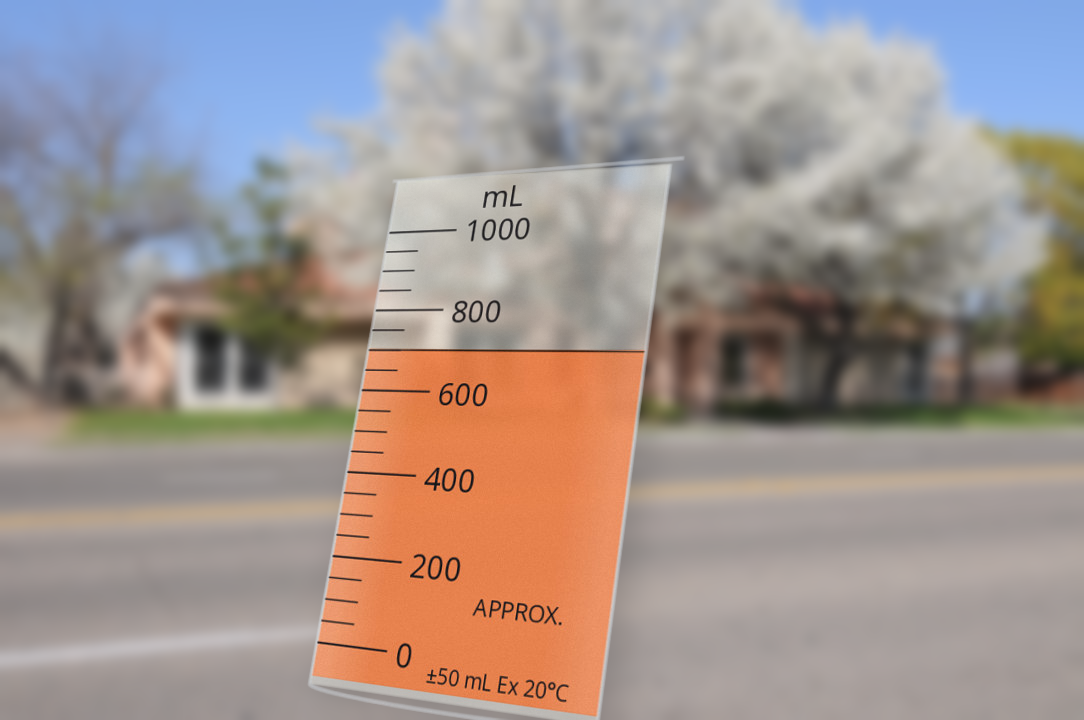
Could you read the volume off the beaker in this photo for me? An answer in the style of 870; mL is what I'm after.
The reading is 700; mL
